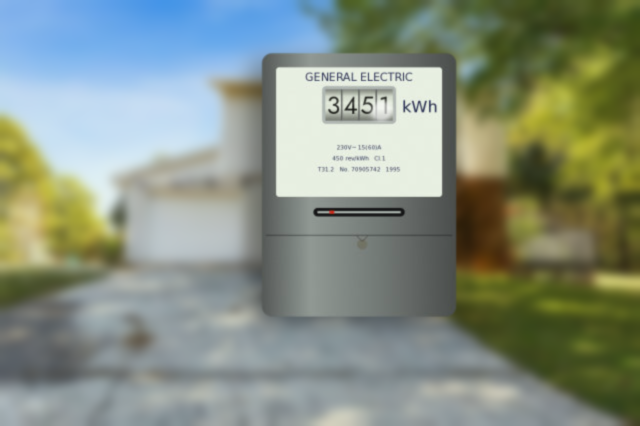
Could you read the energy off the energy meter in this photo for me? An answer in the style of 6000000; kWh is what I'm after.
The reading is 3451; kWh
